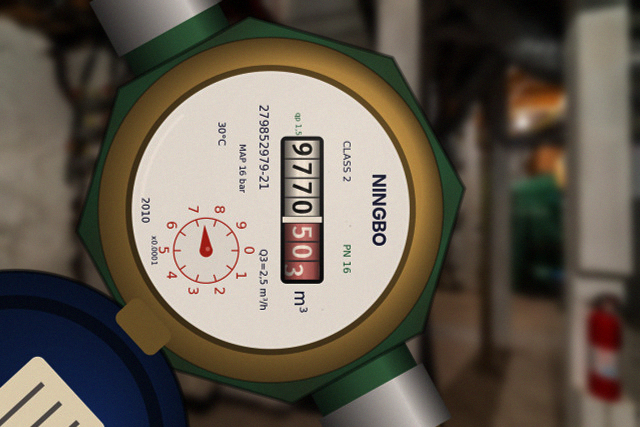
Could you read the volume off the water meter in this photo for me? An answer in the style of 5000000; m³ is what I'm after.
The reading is 9770.5027; m³
